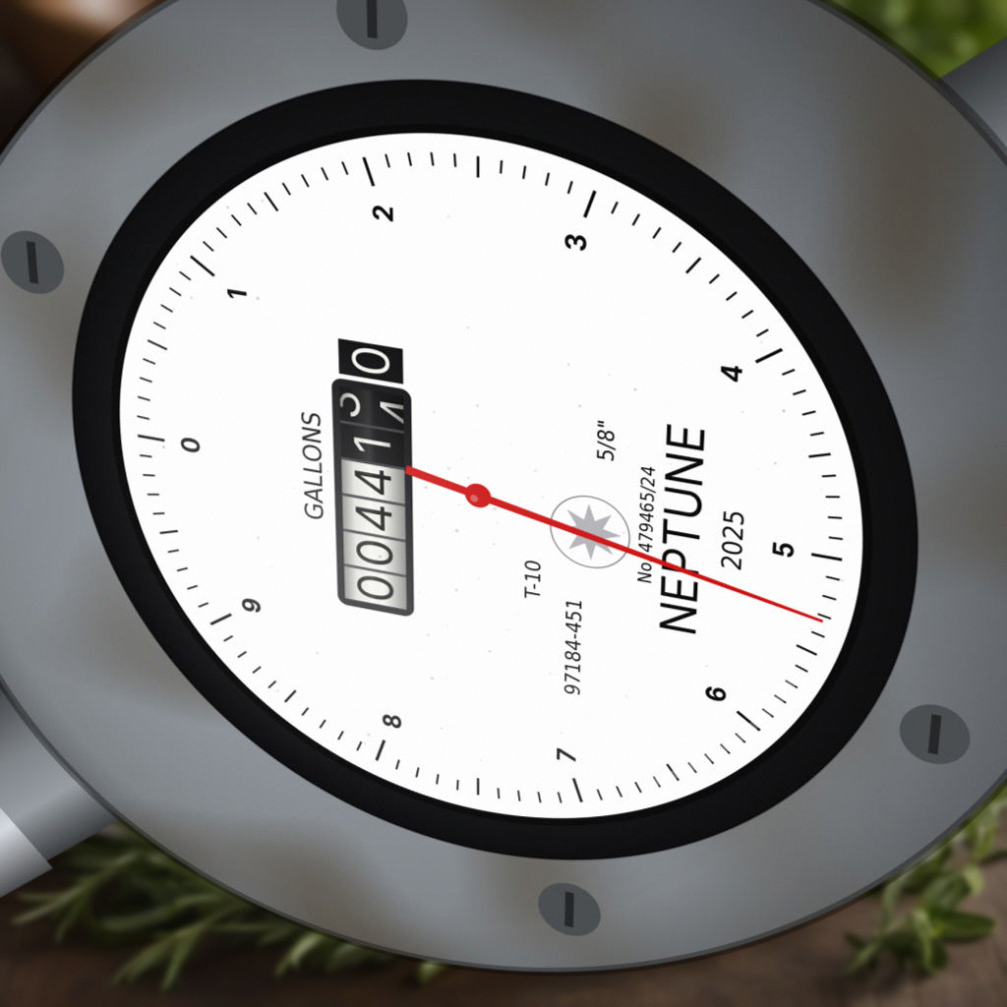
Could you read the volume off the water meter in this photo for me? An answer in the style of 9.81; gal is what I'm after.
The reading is 44135.3; gal
